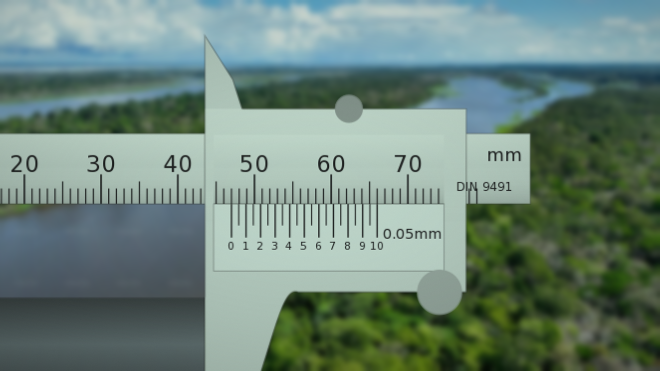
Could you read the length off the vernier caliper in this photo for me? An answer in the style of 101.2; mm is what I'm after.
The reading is 47.0; mm
